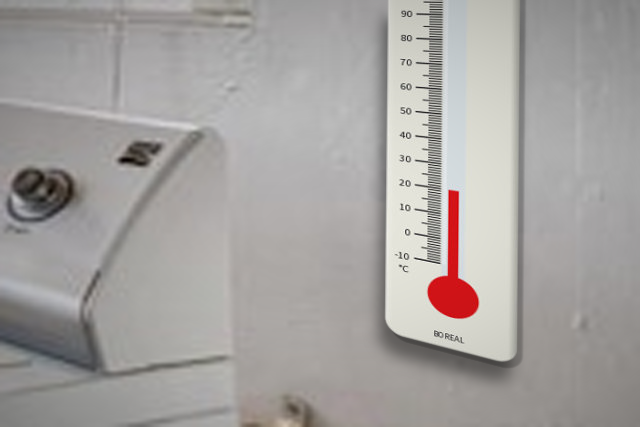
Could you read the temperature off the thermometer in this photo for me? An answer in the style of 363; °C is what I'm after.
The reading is 20; °C
